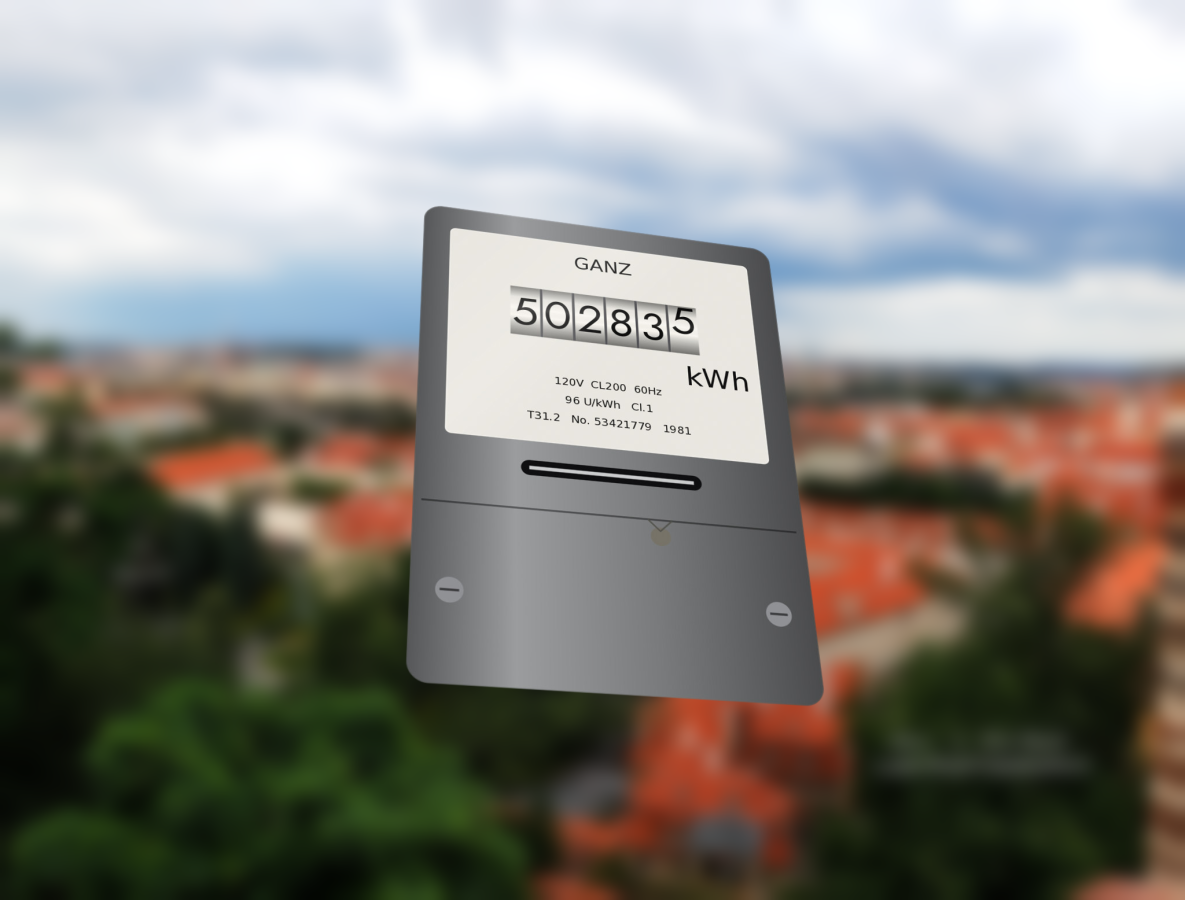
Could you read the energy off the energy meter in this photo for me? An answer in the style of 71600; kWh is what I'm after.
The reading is 502835; kWh
